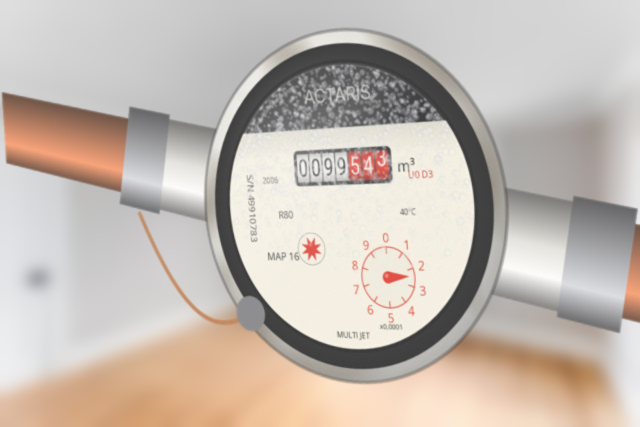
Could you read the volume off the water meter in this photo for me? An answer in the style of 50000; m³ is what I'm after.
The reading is 99.5432; m³
